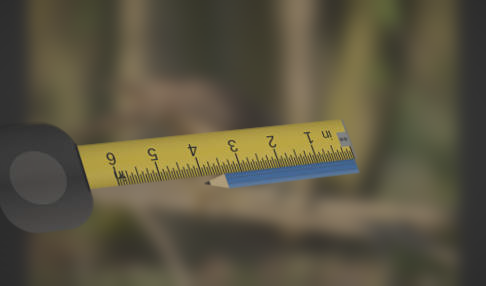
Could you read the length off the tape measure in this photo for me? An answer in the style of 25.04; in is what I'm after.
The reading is 4; in
